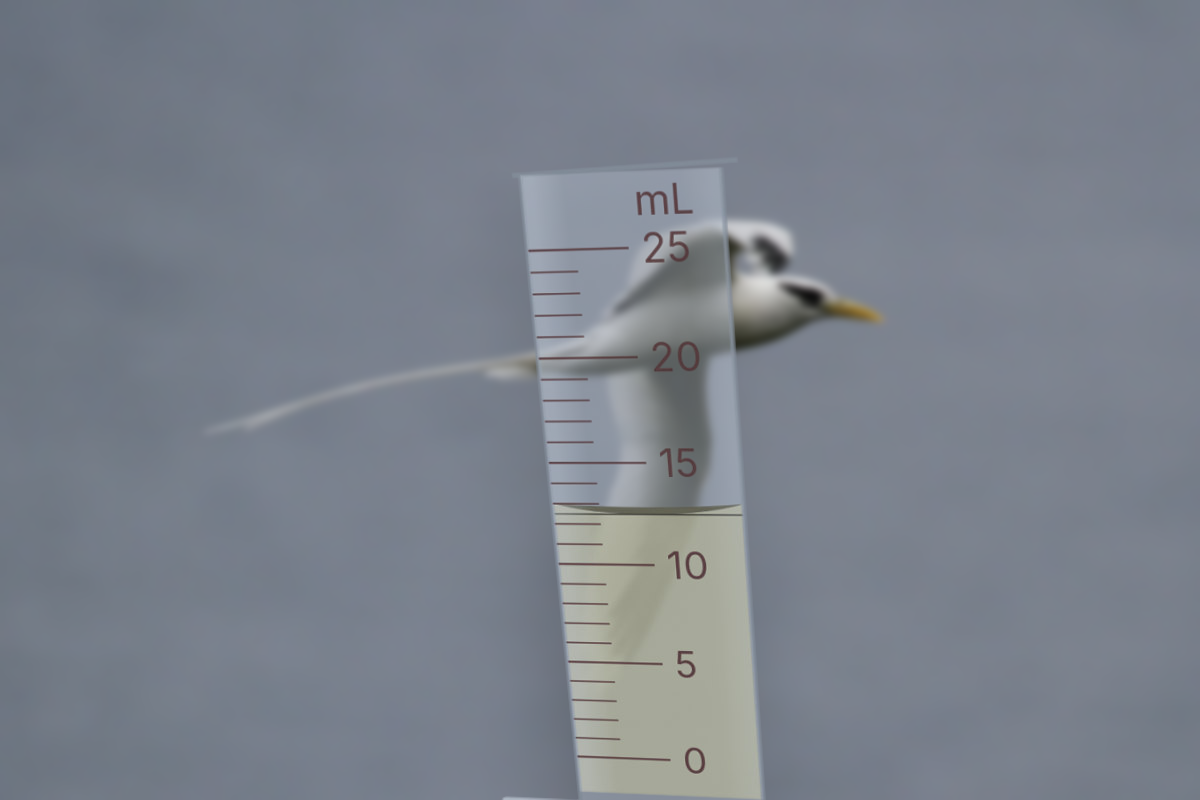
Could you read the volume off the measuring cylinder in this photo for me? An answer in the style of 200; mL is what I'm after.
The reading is 12.5; mL
